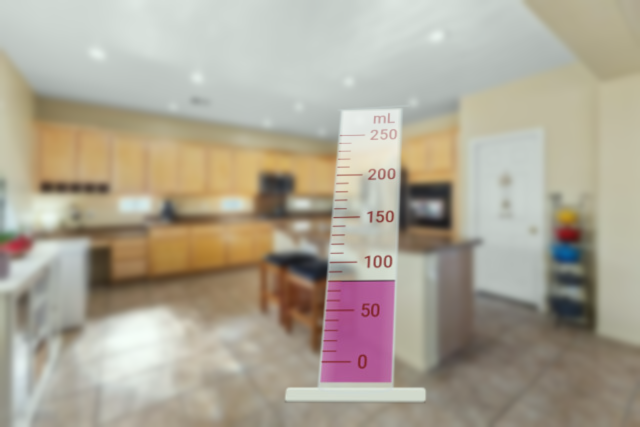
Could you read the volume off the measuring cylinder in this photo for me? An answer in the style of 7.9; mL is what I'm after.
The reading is 80; mL
